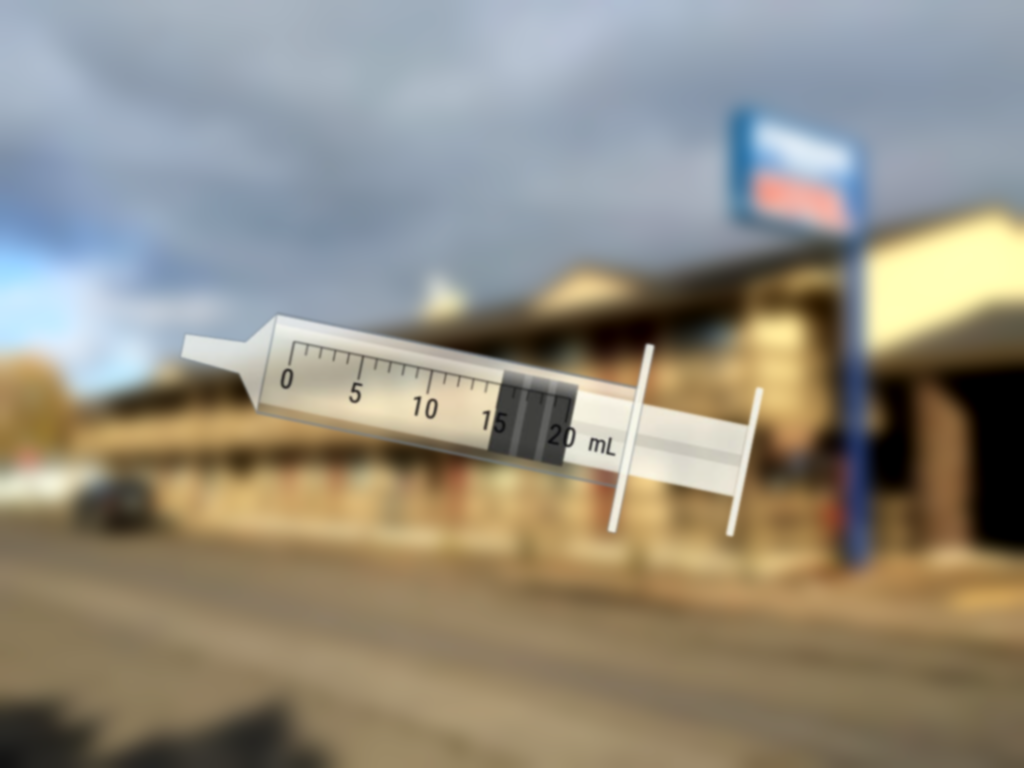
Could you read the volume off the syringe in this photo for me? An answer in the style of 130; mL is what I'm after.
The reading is 15; mL
